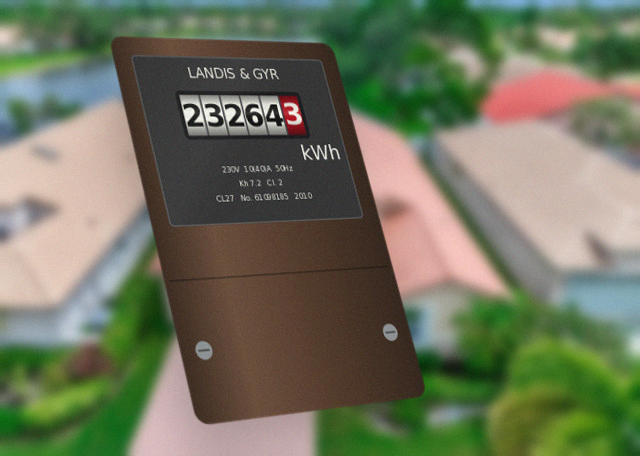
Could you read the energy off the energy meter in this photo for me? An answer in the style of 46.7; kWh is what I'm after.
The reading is 23264.3; kWh
